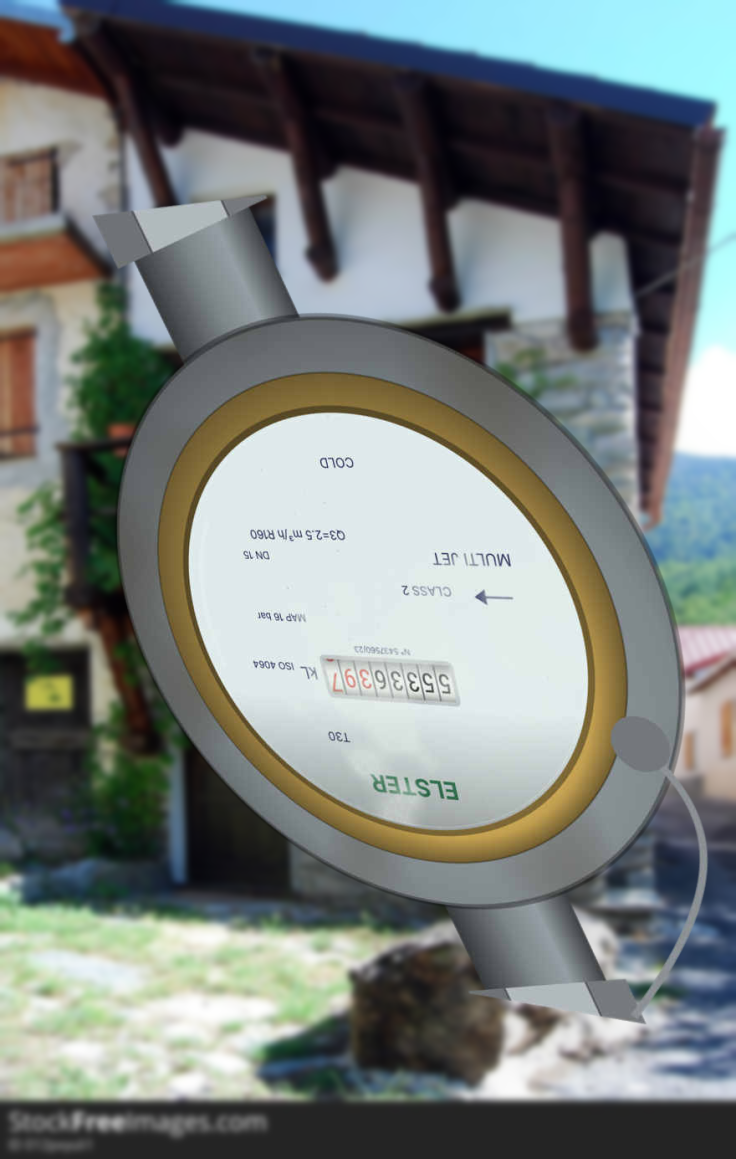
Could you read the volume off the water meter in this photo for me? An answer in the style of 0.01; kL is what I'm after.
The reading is 55336.397; kL
